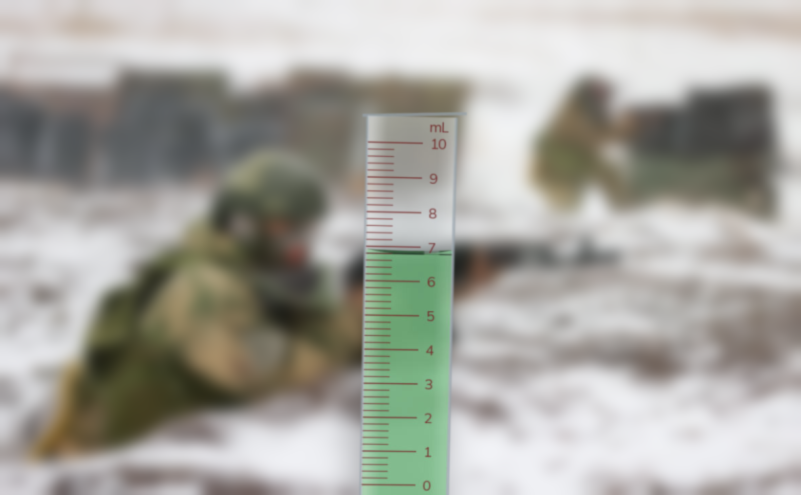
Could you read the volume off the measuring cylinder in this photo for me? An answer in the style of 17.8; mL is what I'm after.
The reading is 6.8; mL
